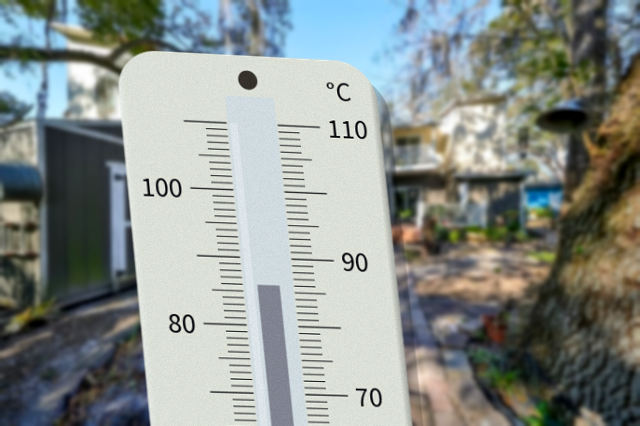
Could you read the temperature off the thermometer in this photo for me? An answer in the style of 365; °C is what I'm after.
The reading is 86; °C
